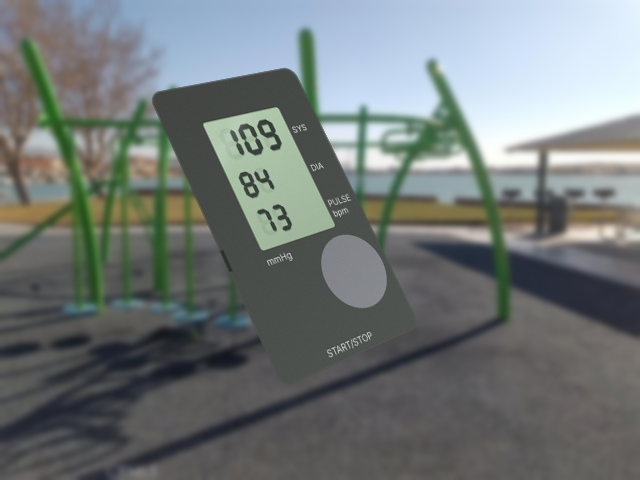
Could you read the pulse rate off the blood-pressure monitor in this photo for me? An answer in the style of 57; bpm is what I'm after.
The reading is 73; bpm
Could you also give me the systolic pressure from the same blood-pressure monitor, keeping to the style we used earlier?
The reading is 109; mmHg
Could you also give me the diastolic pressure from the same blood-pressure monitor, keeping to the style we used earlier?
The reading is 84; mmHg
